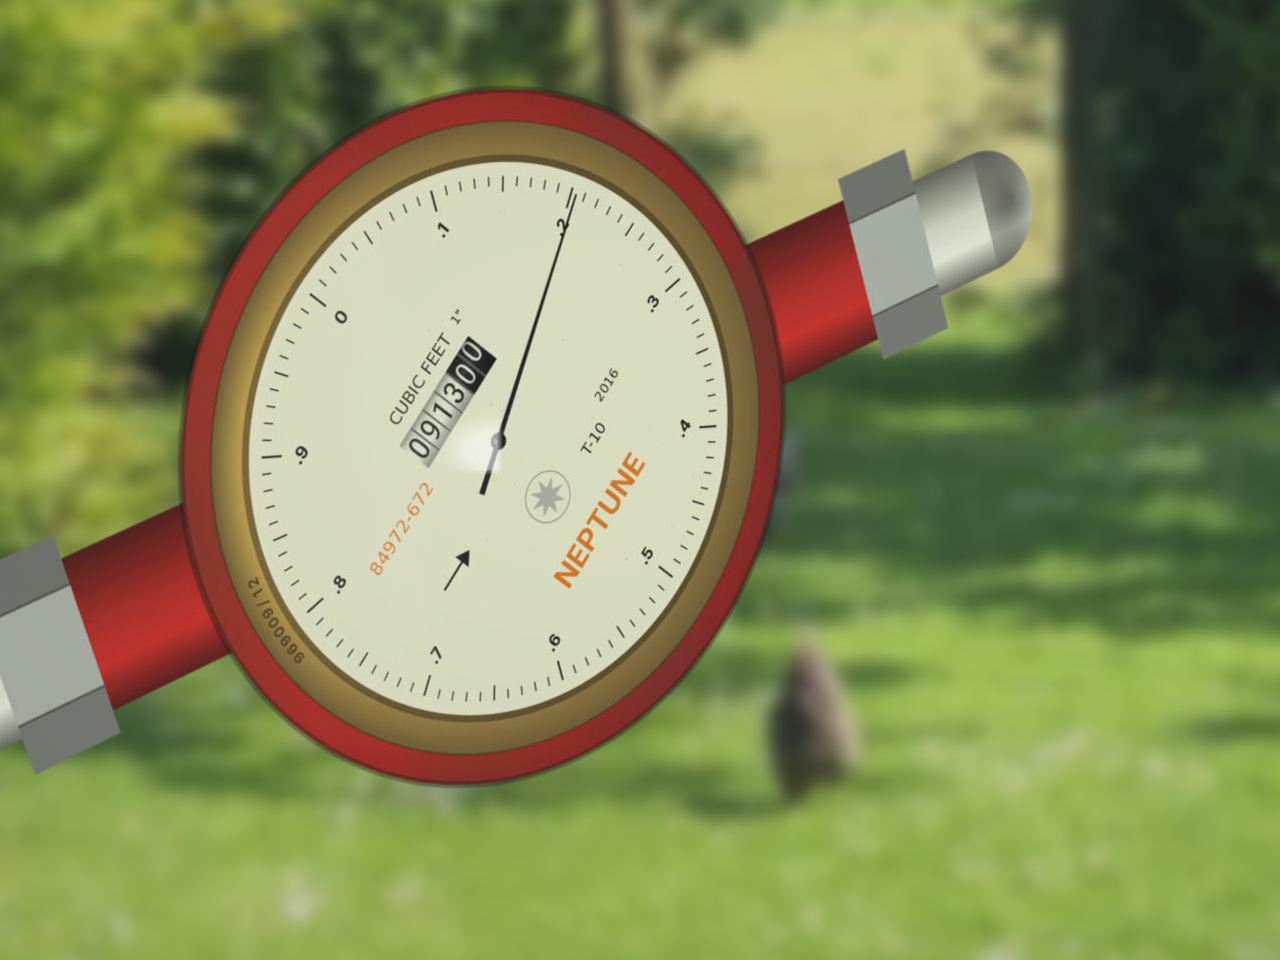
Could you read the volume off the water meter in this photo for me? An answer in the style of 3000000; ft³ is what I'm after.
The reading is 91300.20; ft³
